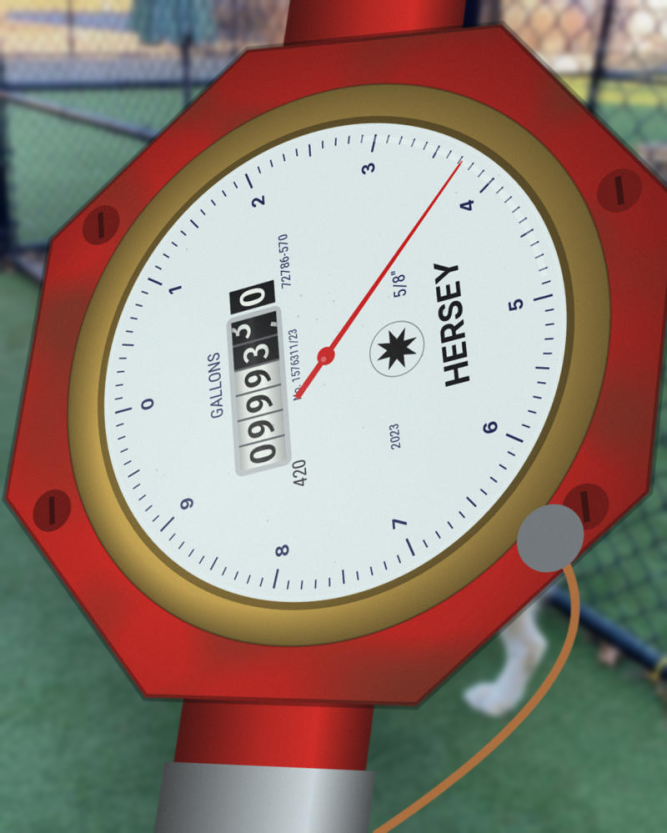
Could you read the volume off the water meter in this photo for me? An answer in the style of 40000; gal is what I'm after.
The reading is 999333.7; gal
